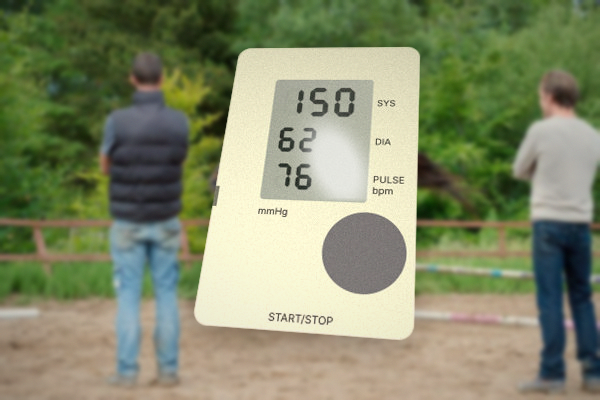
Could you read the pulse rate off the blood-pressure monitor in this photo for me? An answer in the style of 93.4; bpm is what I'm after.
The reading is 76; bpm
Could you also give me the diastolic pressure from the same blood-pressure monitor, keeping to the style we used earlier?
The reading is 62; mmHg
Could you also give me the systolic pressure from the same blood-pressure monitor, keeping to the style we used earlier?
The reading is 150; mmHg
